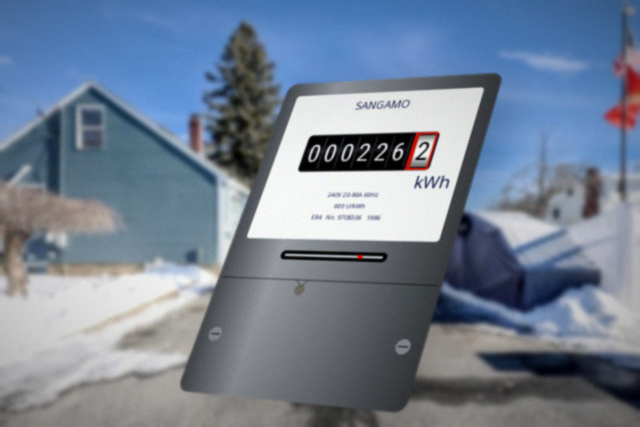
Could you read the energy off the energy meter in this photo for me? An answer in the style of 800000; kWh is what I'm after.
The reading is 226.2; kWh
